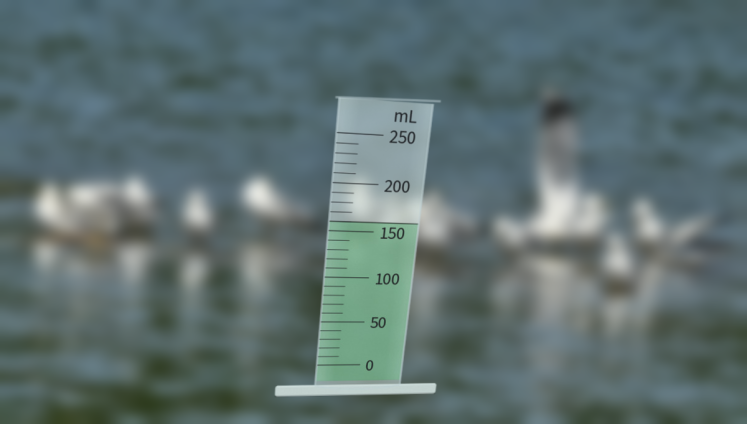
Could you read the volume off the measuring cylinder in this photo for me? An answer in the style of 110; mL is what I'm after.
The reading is 160; mL
